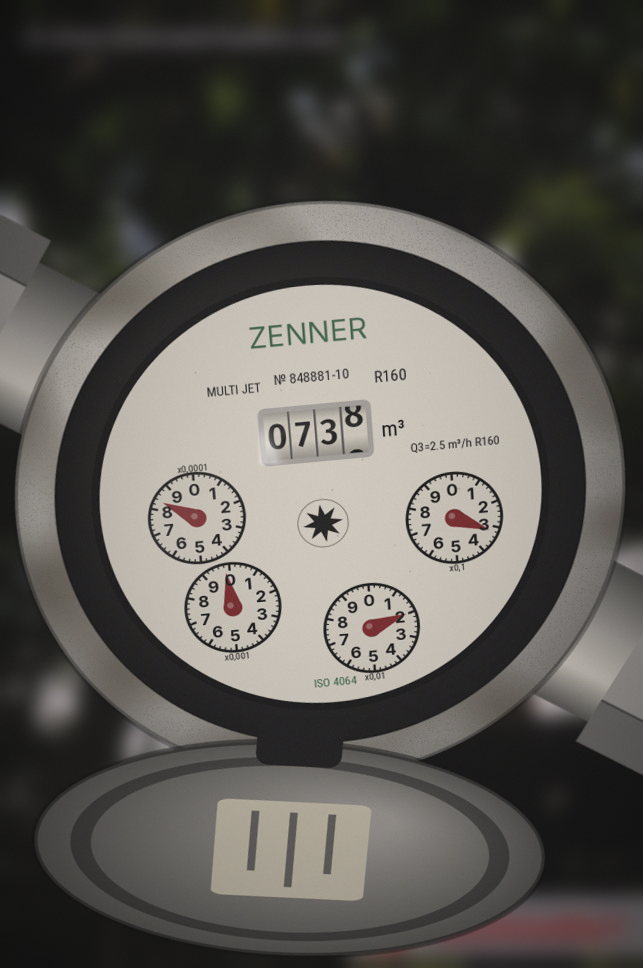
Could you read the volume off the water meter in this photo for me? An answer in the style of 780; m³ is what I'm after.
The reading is 738.3198; m³
